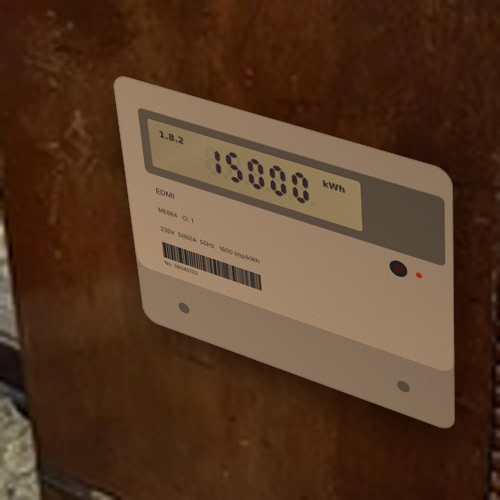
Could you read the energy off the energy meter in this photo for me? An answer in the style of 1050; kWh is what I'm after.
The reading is 15000; kWh
